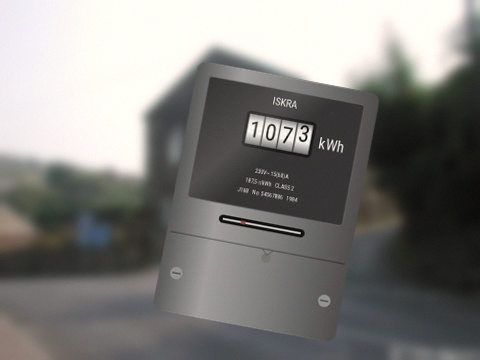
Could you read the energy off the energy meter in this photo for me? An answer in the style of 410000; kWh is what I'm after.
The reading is 1073; kWh
